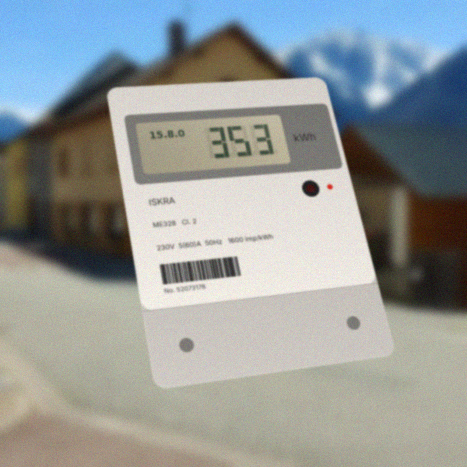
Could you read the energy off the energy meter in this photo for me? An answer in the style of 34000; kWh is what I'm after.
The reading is 353; kWh
